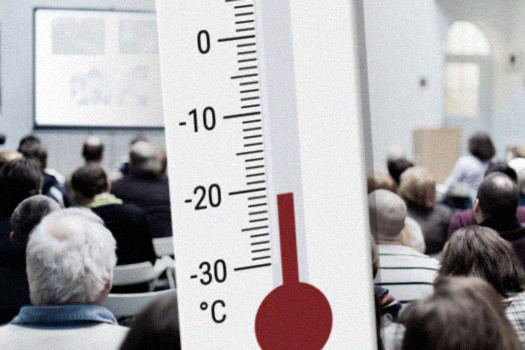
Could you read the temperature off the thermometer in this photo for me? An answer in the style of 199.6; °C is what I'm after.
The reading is -21; °C
